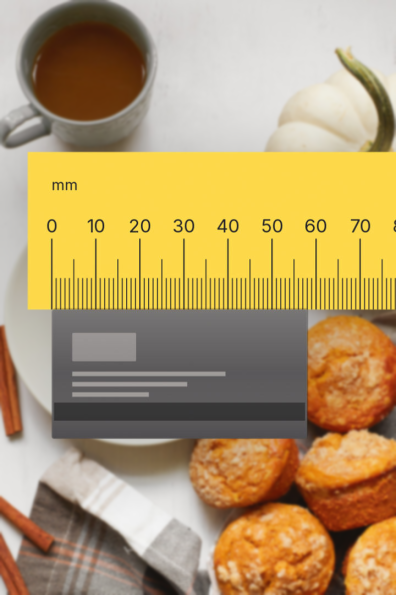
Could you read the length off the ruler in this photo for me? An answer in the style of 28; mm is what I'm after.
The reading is 58; mm
